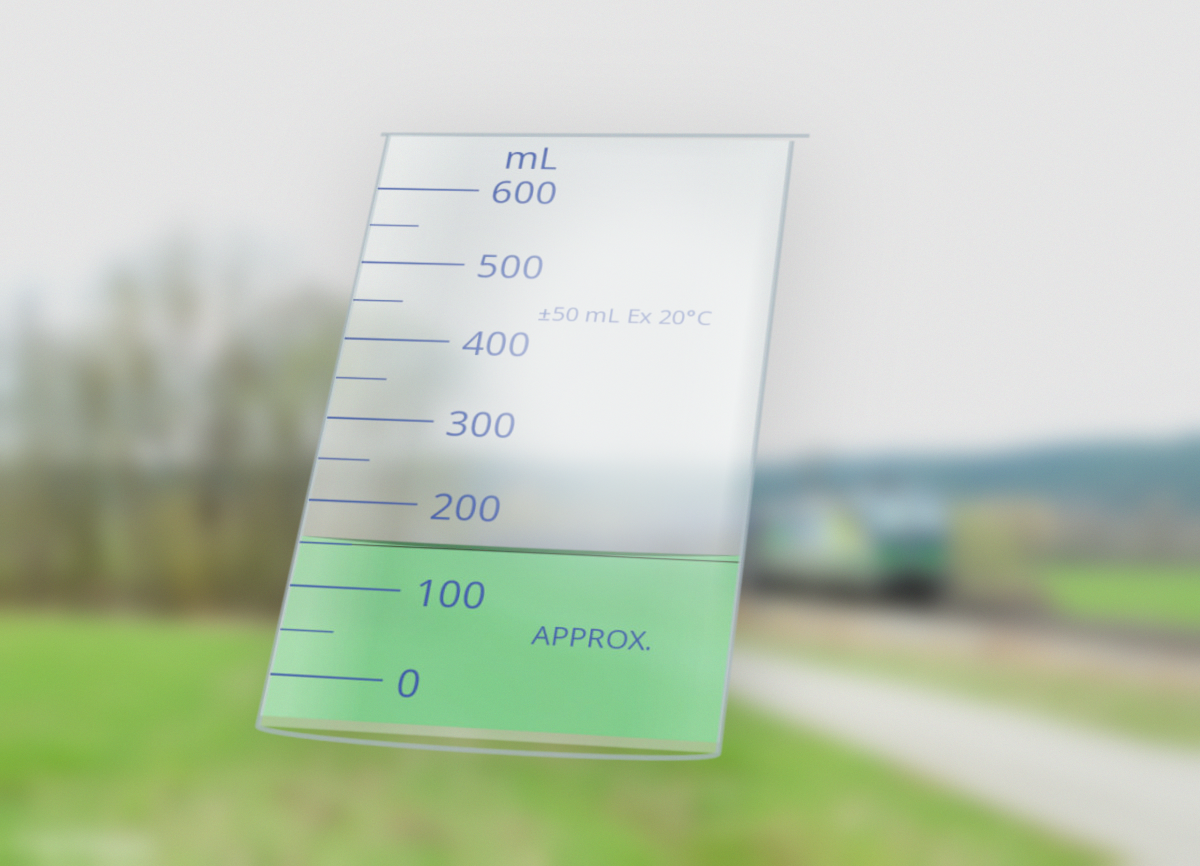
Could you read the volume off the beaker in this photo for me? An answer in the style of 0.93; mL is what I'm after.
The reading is 150; mL
